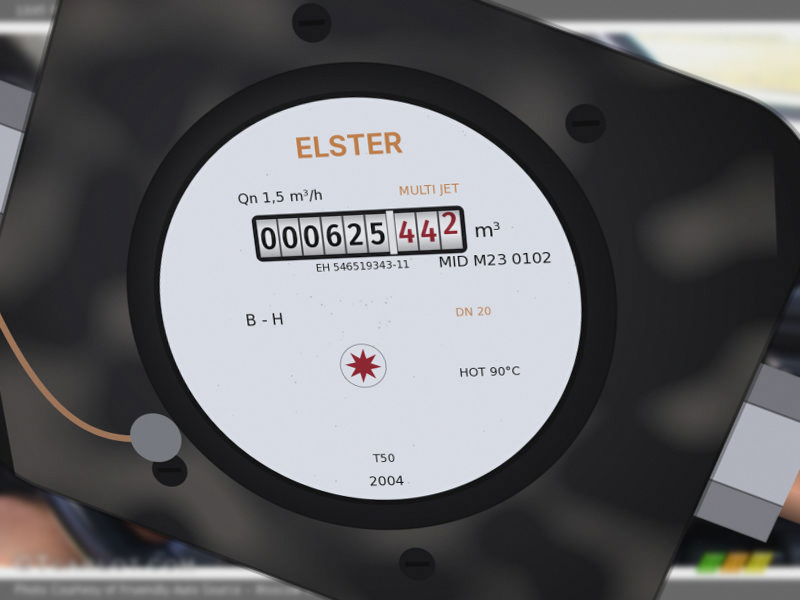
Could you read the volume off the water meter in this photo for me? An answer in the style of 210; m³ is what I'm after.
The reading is 625.442; m³
